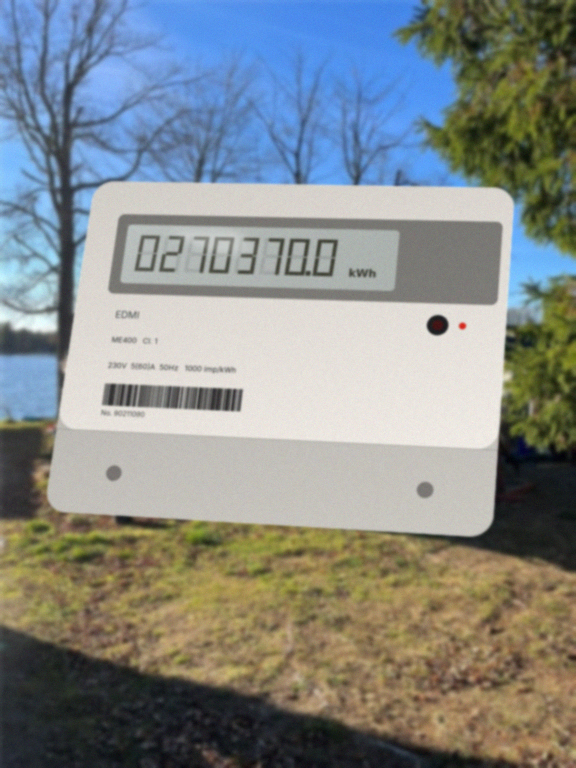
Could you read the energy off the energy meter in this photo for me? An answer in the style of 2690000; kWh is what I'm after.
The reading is 270370.0; kWh
